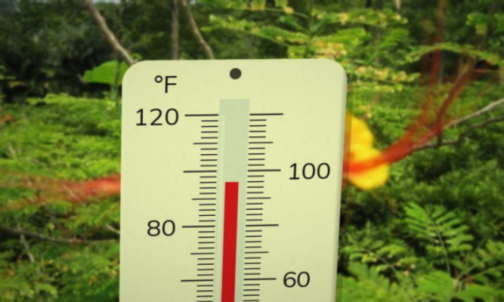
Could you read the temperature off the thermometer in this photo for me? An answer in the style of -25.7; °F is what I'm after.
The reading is 96; °F
